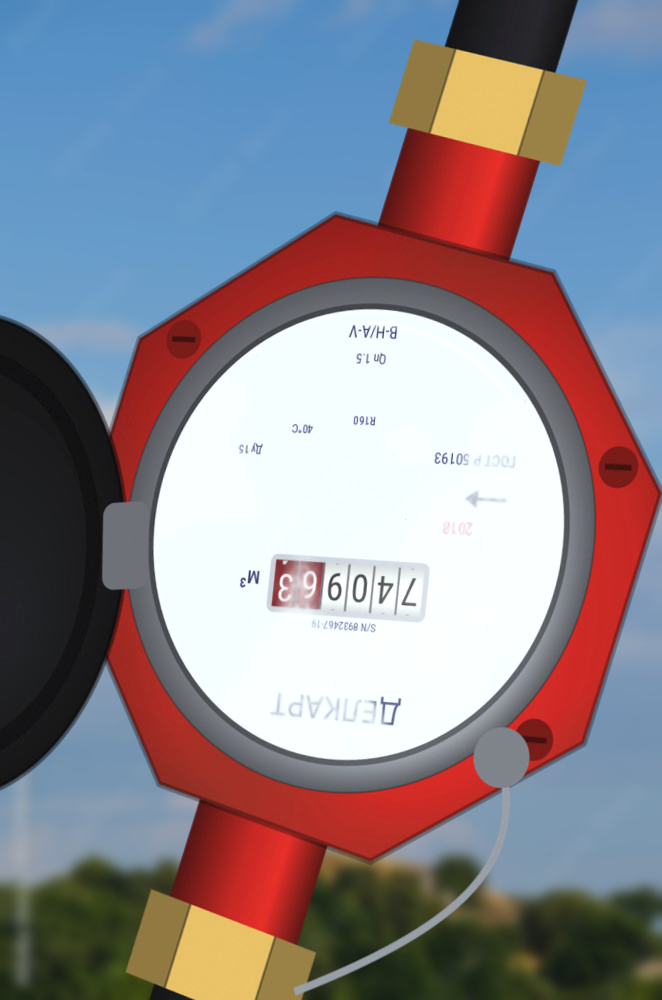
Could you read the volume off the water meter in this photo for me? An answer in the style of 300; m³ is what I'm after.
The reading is 7409.63; m³
